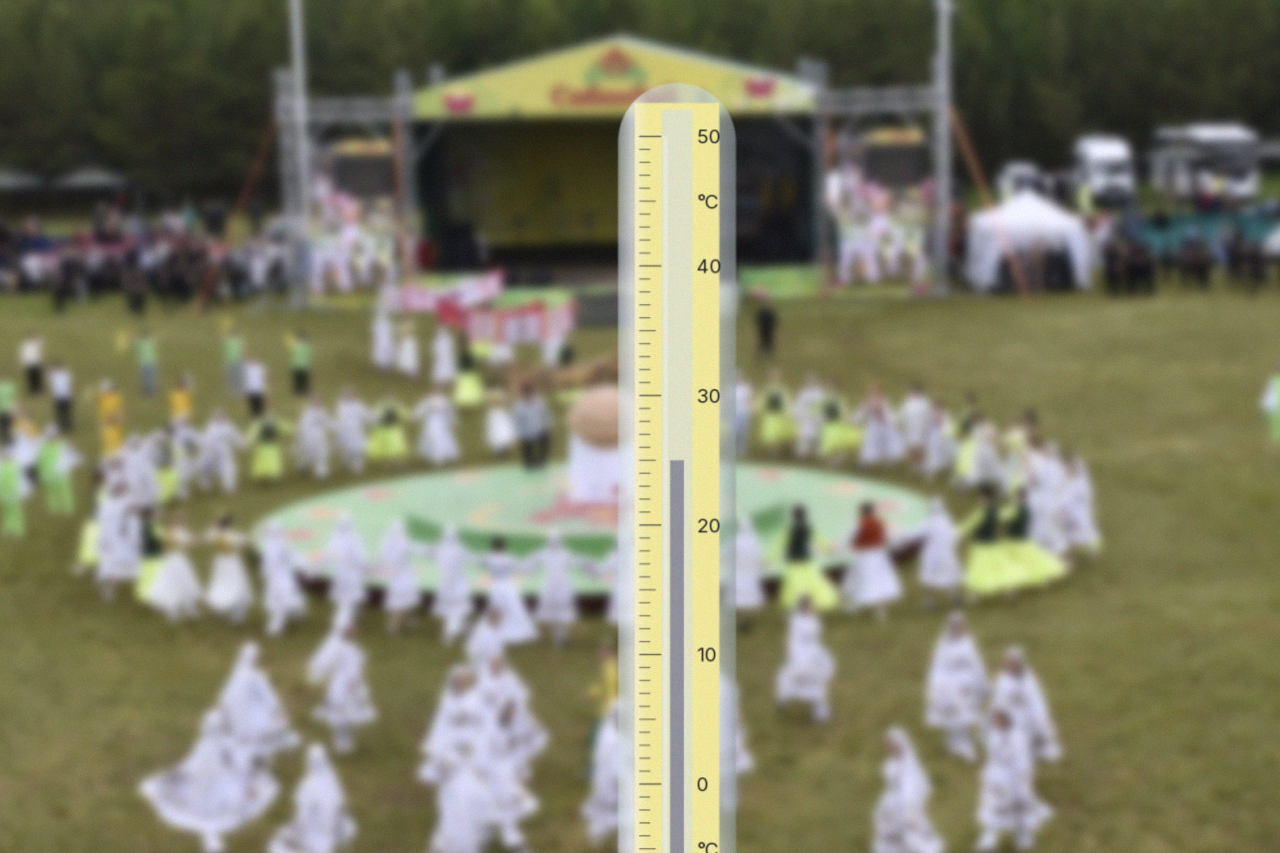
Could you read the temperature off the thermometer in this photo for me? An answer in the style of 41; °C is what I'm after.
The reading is 25; °C
